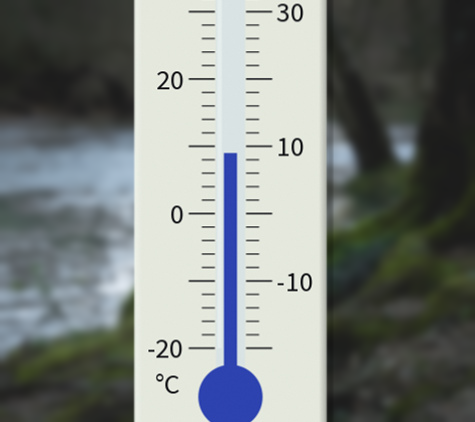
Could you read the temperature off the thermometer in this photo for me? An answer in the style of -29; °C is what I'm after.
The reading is 9; °C
